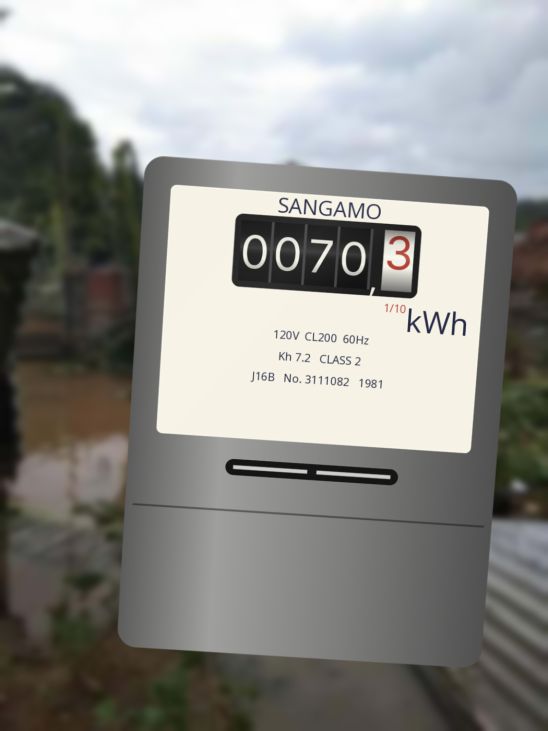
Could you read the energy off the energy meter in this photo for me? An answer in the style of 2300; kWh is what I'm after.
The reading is 70.3; kWh
